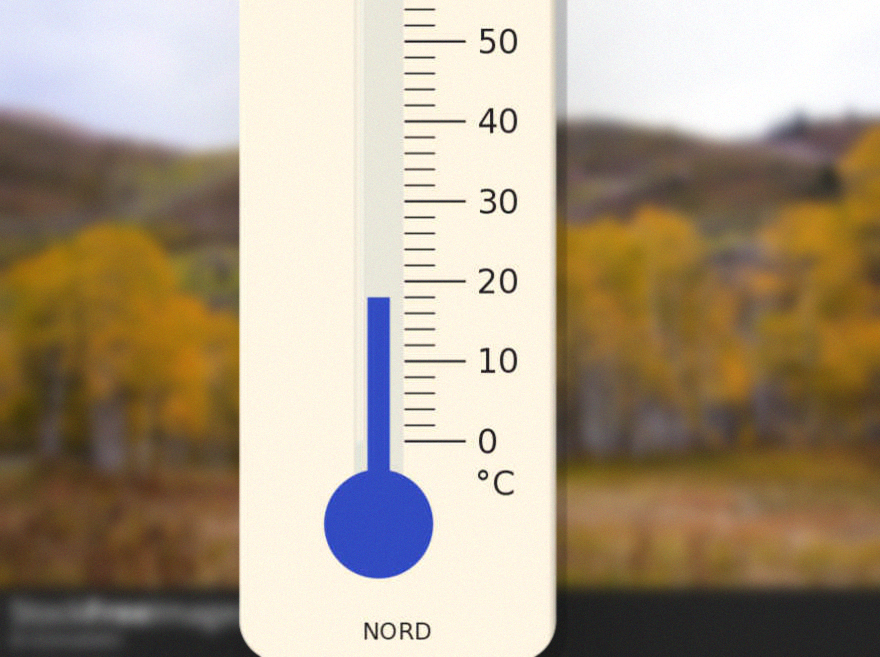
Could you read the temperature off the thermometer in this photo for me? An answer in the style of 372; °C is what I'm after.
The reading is 18; °C
